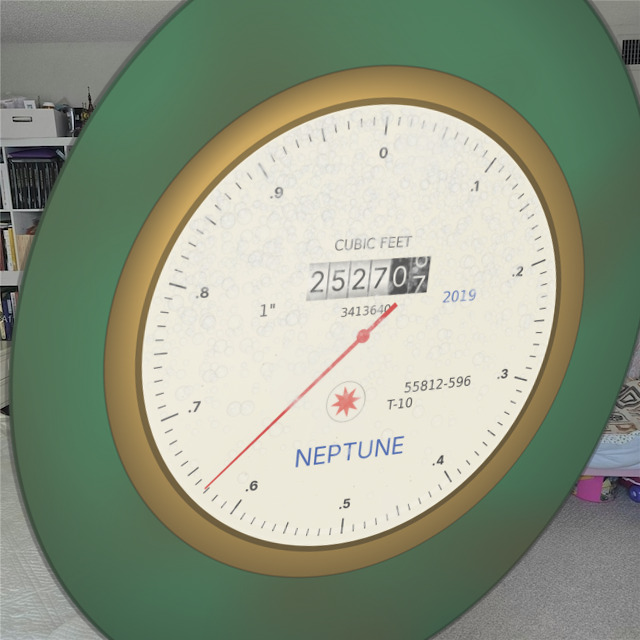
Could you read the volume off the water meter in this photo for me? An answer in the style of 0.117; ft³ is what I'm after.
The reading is 252706.63; ft³
